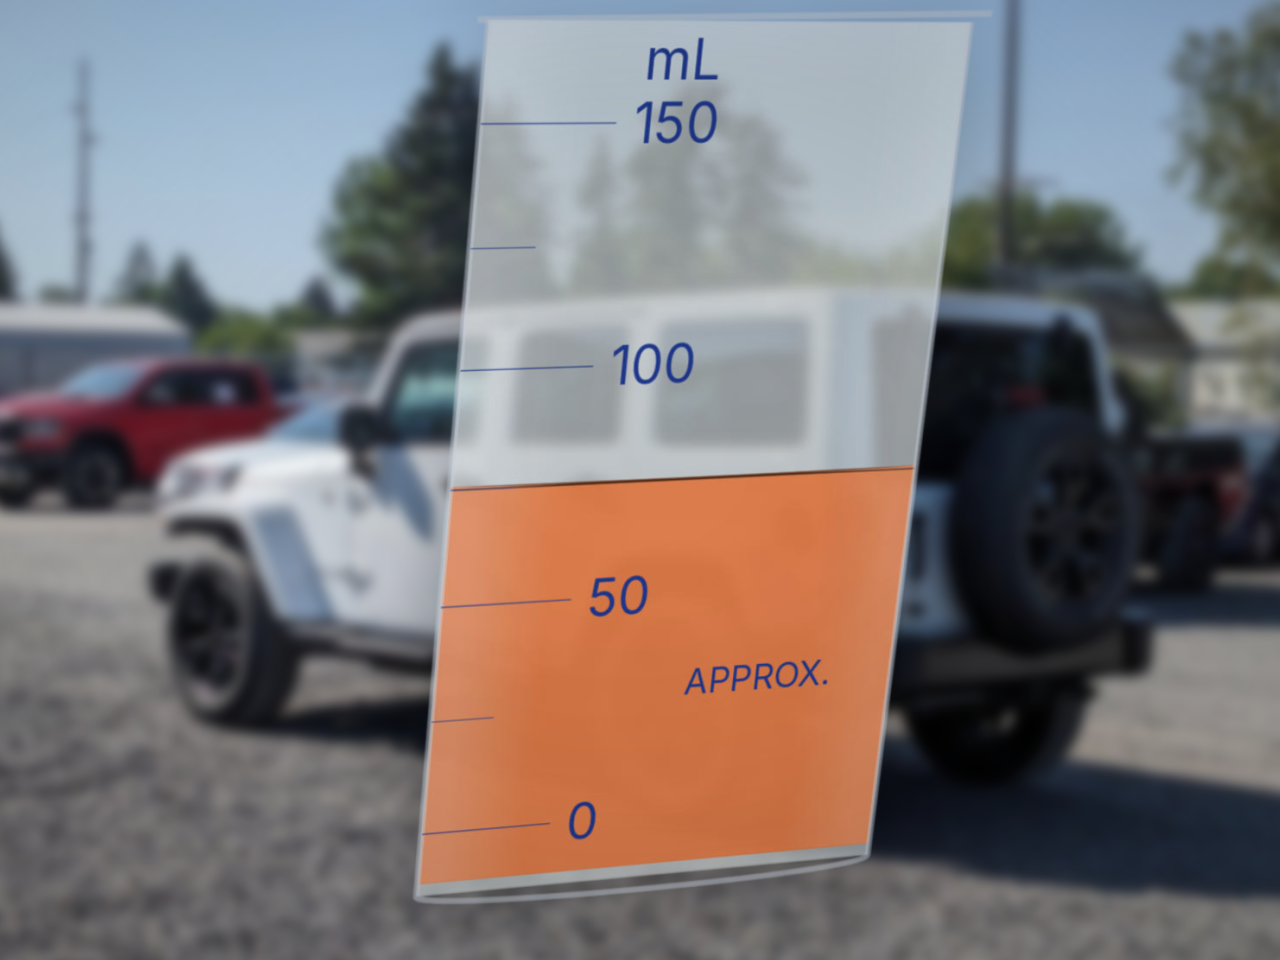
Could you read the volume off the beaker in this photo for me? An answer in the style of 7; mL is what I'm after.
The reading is 75; mL
